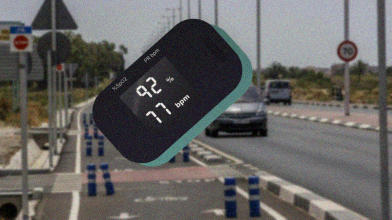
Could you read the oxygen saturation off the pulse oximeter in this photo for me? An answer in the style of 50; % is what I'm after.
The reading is 92; %
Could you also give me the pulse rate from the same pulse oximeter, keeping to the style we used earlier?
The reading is 77; bpm
